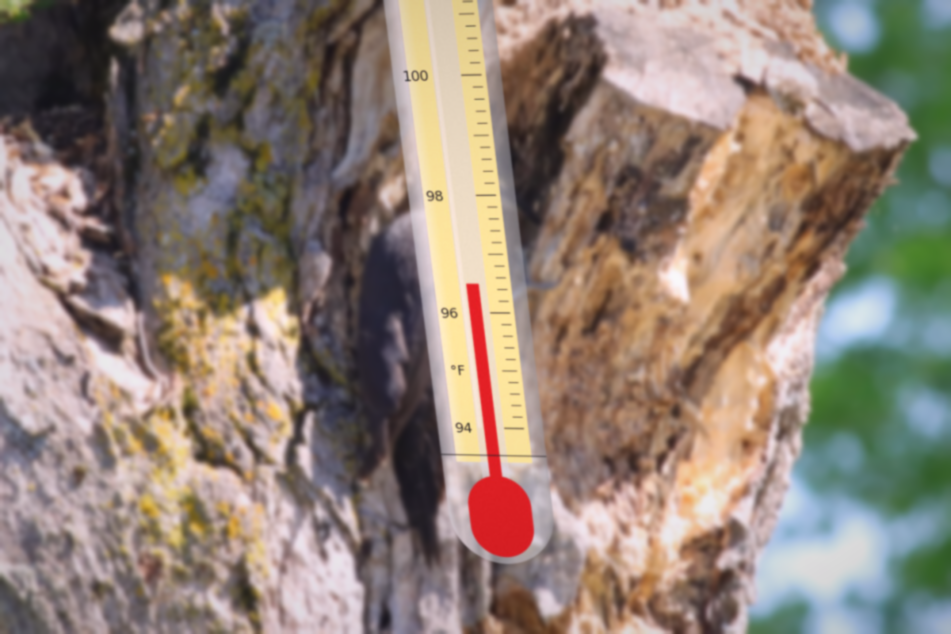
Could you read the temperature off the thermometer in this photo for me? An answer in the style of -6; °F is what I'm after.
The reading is 96.5; °F
